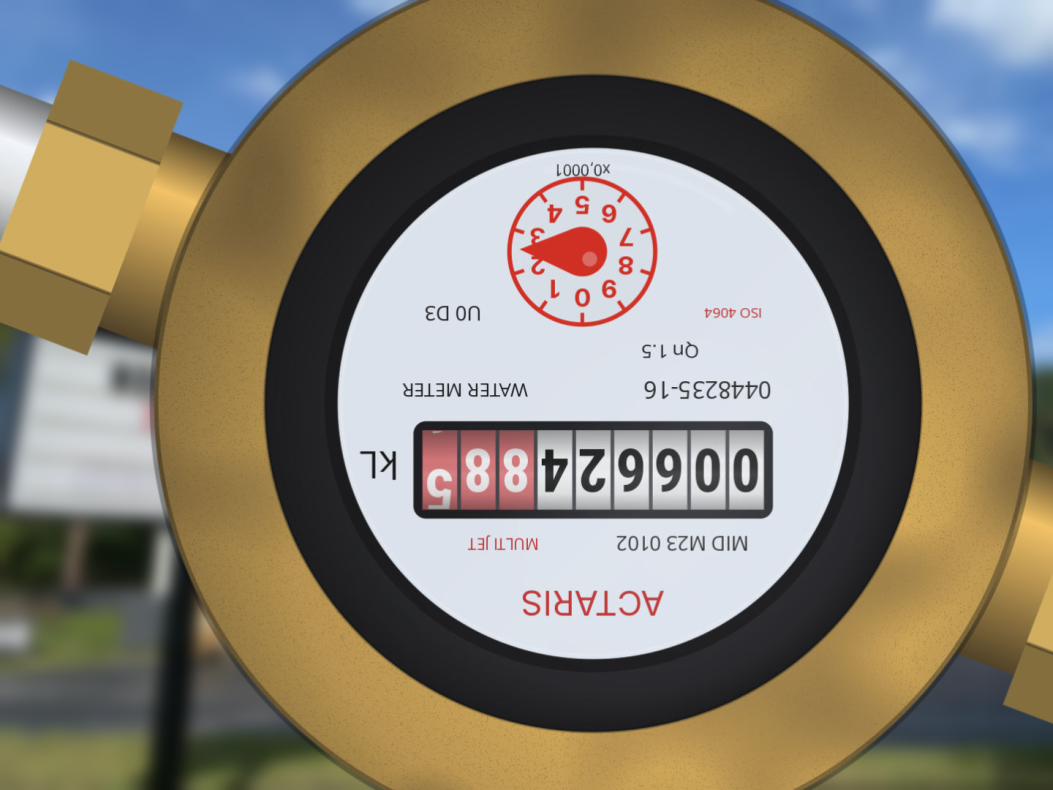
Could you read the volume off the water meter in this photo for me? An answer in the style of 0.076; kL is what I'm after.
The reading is 6624.8852; kL
